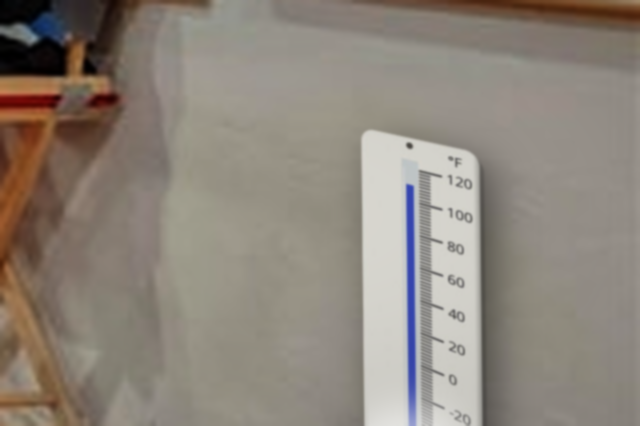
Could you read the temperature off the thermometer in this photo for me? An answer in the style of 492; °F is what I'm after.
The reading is 110; °F
